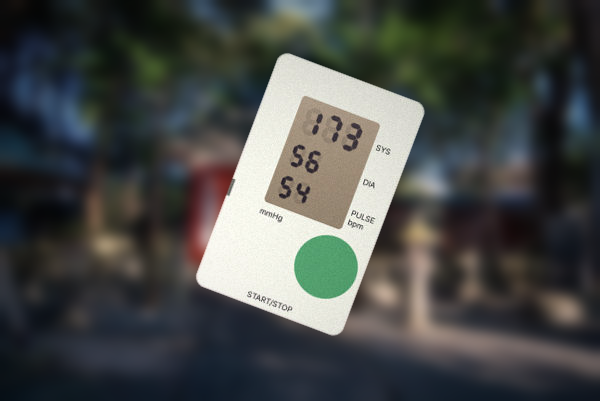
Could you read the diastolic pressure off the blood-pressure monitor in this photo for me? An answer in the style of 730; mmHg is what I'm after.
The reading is 56; mmHg
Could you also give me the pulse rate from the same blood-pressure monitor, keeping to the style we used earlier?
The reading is 54; bpm
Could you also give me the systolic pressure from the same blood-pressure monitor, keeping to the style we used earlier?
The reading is 173; mmHg
